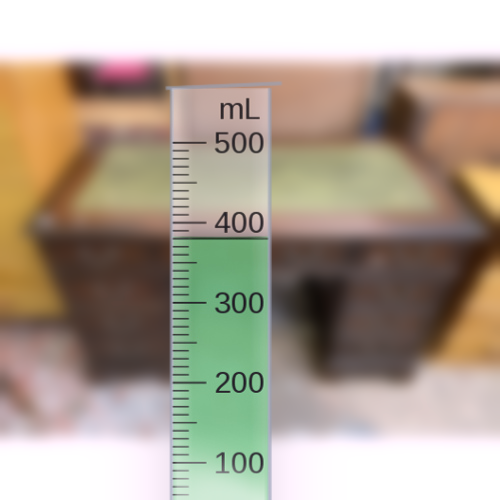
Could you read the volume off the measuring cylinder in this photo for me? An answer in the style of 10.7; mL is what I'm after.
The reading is 380; mL
